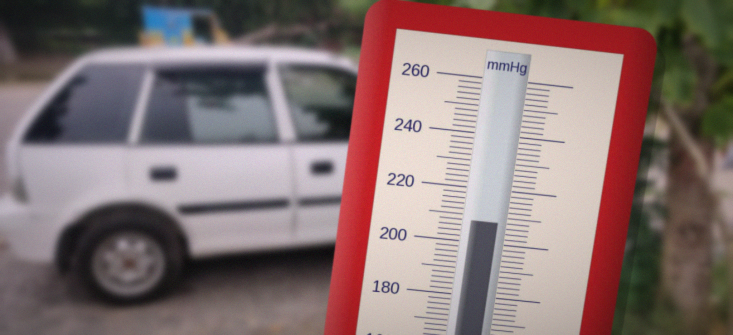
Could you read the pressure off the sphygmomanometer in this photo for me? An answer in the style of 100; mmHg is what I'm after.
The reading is 208; mmHg
